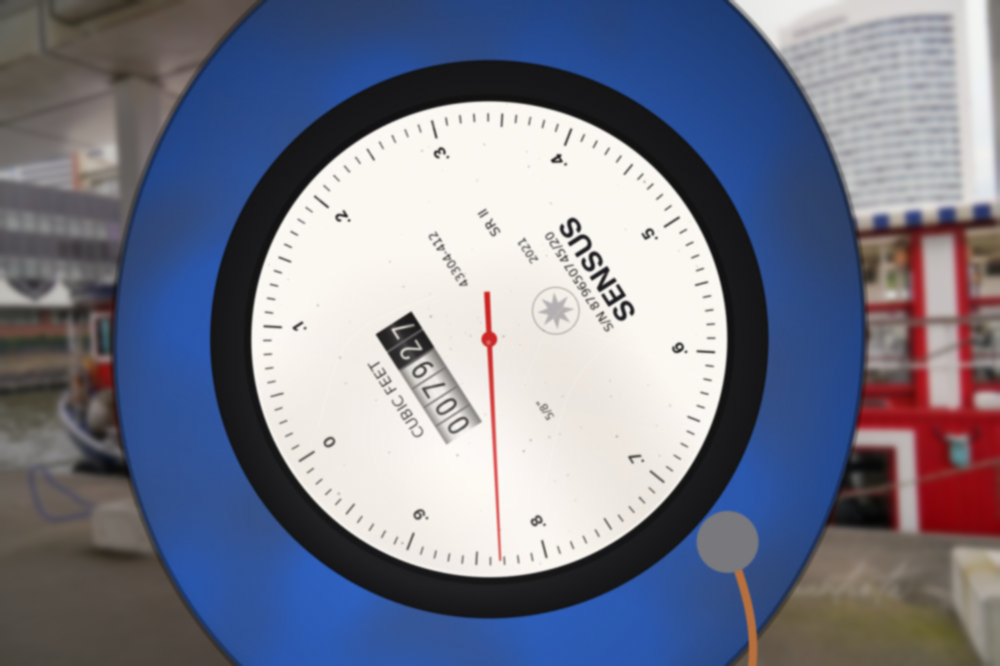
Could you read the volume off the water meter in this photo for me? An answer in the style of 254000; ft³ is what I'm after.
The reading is 7926.83; ft³
